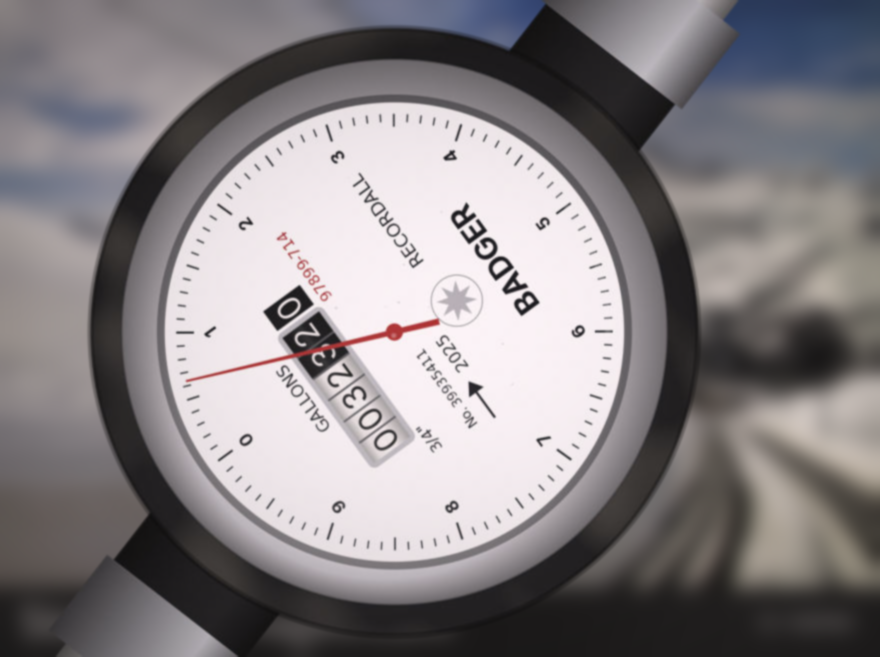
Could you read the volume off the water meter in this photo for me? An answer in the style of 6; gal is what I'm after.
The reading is 32320.6; gal
